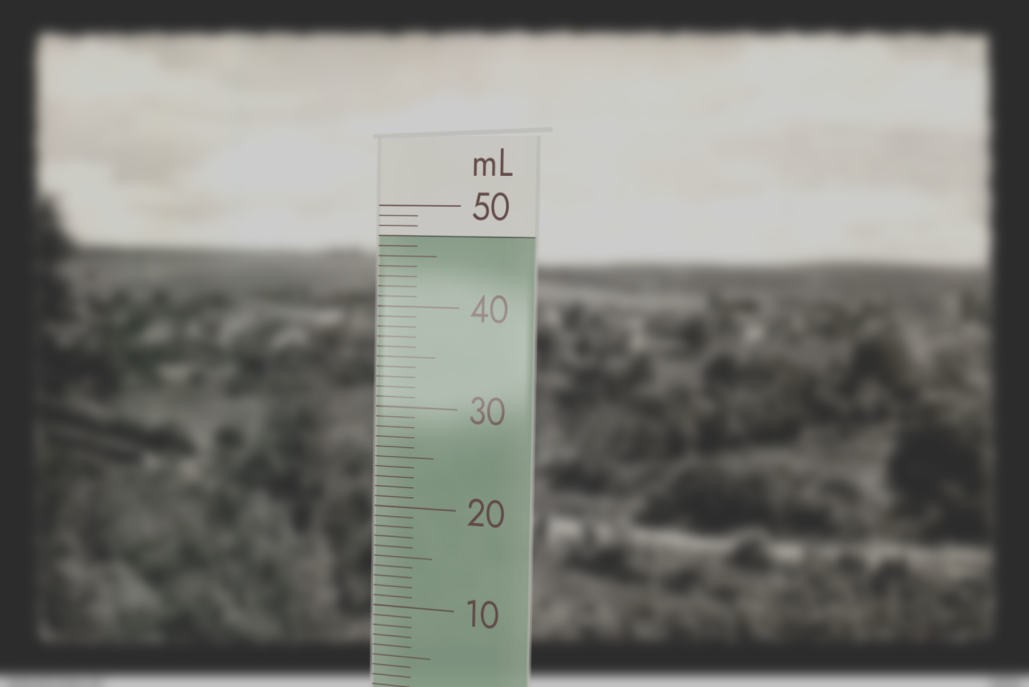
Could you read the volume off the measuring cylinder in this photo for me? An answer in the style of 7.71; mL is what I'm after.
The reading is 47; mL
